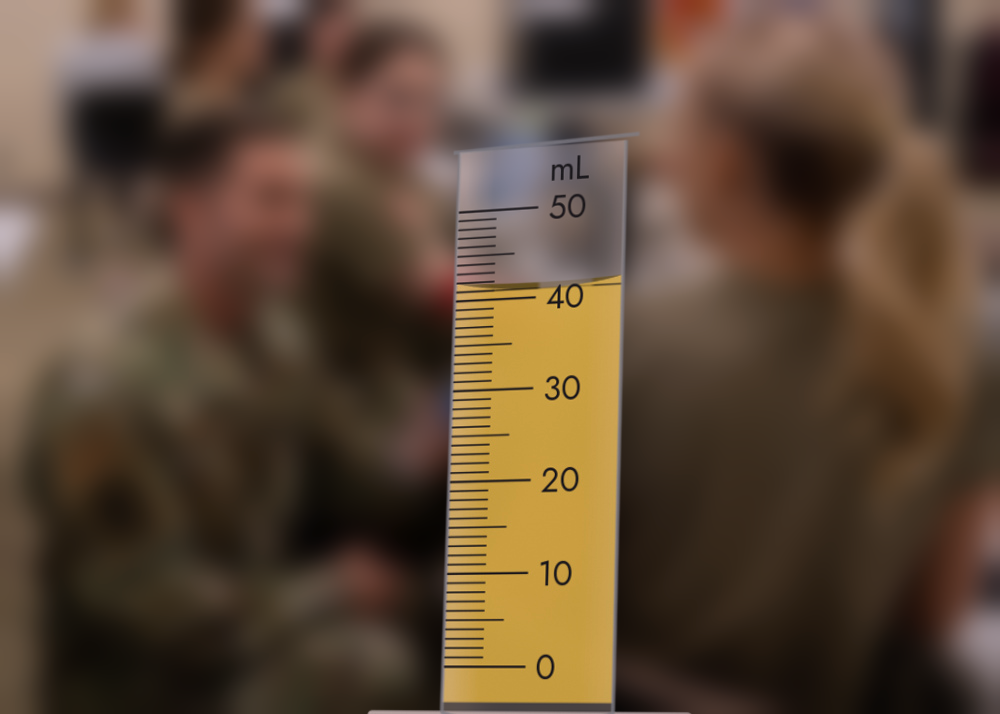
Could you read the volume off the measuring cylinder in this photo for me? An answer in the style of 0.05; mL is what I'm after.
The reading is 41; mL
